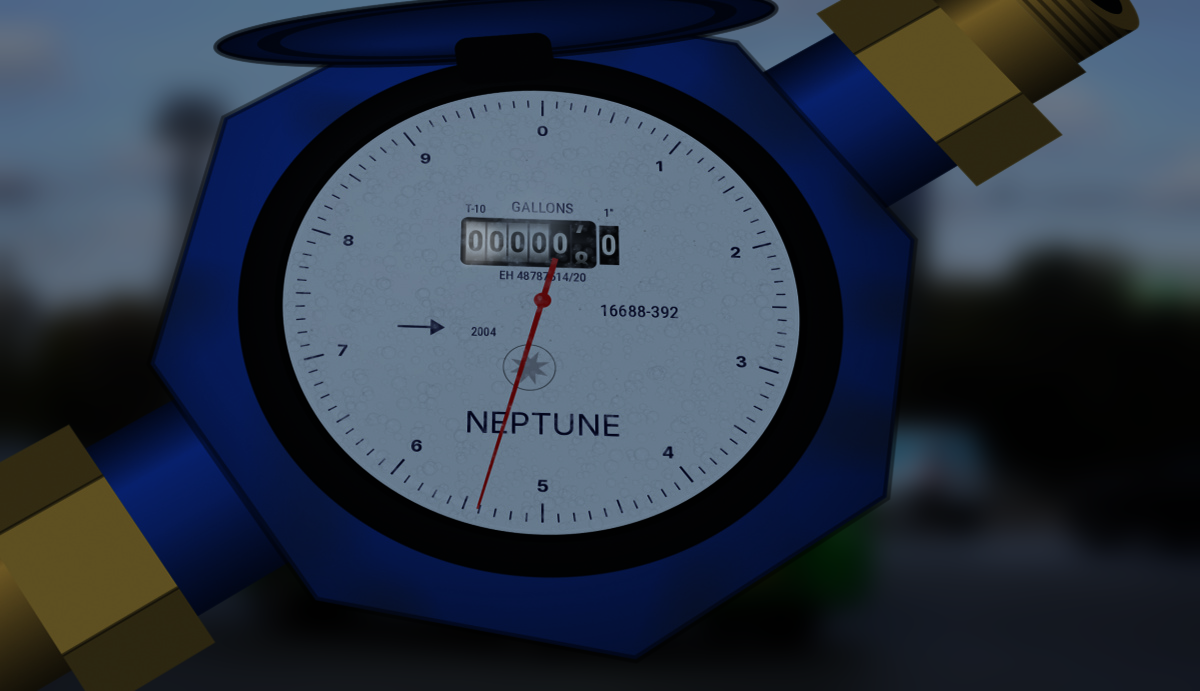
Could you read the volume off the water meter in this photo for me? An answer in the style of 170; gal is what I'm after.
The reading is 75.4; gal
